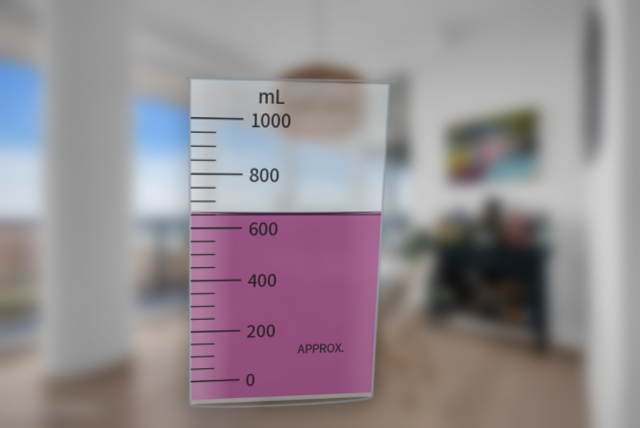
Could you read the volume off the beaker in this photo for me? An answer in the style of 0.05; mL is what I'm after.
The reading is 650; mL
